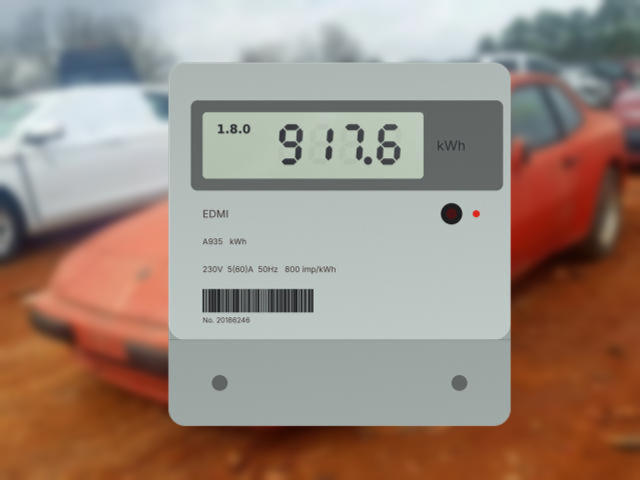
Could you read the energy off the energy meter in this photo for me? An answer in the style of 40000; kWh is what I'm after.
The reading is 917.6; kWh
